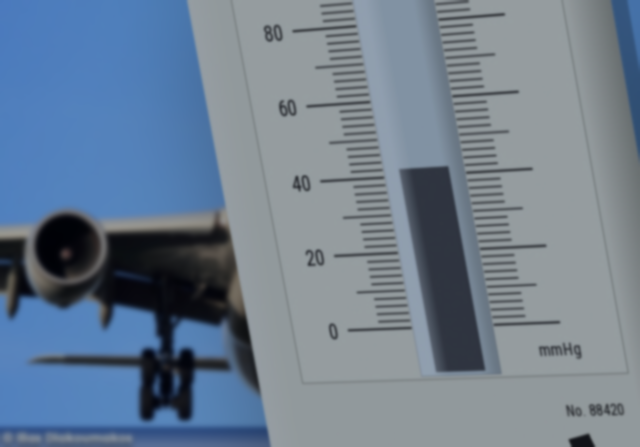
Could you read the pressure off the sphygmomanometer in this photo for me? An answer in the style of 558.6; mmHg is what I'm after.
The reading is 42; mmHg
